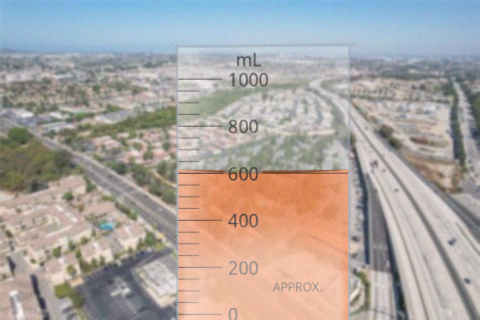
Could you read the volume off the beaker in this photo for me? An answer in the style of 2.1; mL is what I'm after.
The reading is 600; mL
